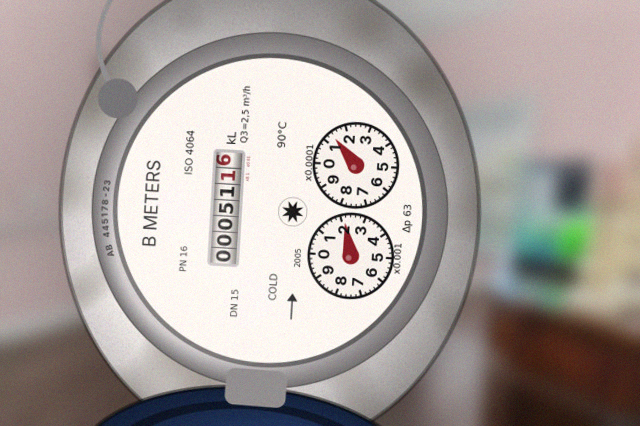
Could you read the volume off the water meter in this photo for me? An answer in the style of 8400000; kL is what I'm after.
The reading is 51.1621; kL
